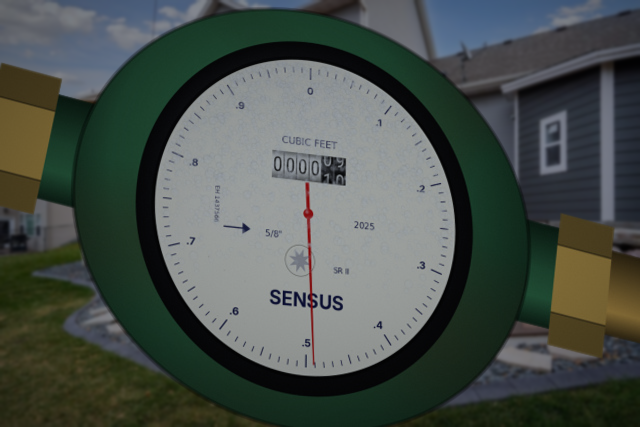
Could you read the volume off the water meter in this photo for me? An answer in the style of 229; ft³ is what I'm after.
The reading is 9.49; ft³
